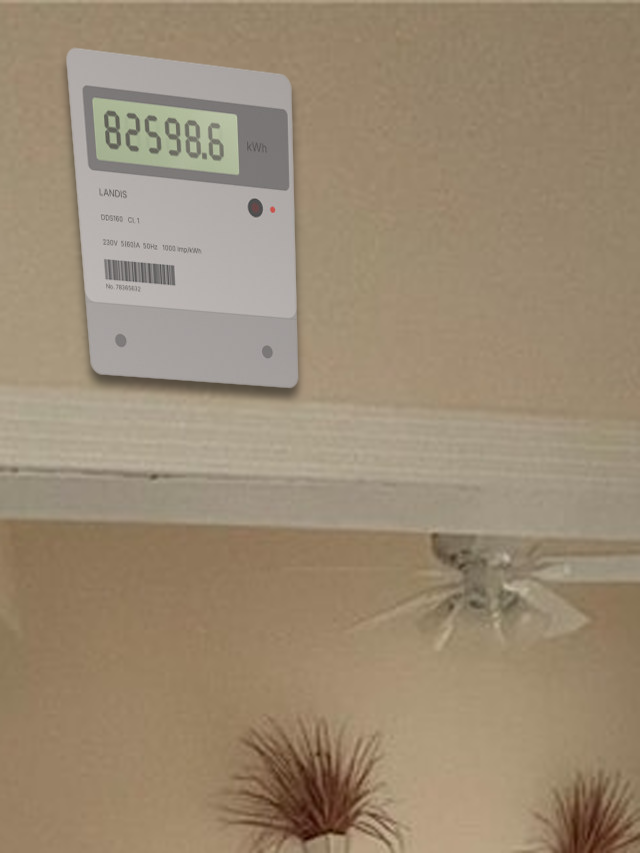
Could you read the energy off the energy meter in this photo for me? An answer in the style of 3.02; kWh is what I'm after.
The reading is 82598.6; kWh
